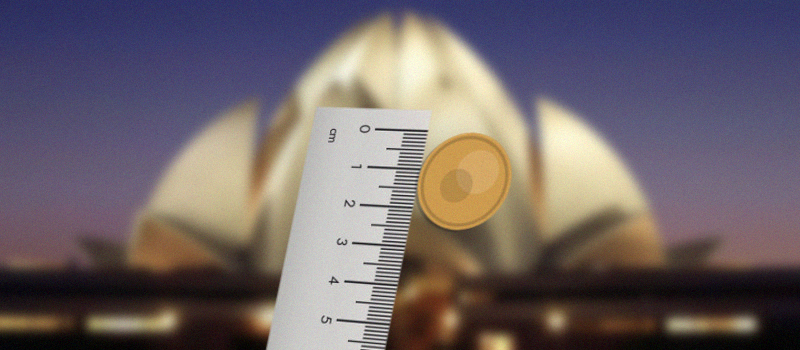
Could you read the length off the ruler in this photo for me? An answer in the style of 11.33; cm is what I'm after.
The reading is 2.5; cm
